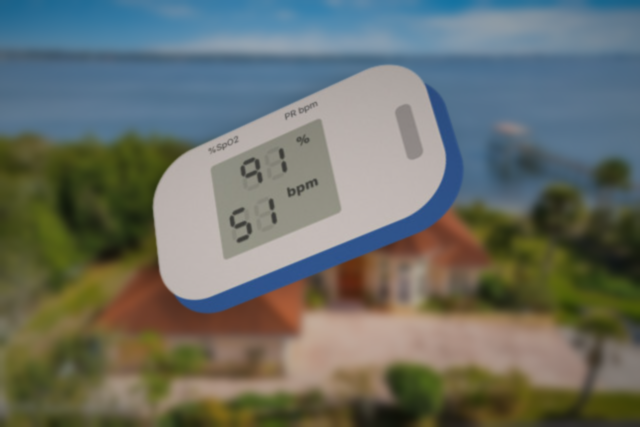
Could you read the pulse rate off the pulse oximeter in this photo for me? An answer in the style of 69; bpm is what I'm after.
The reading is 51; bpm
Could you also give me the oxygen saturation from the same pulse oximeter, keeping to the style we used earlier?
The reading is 91; %
